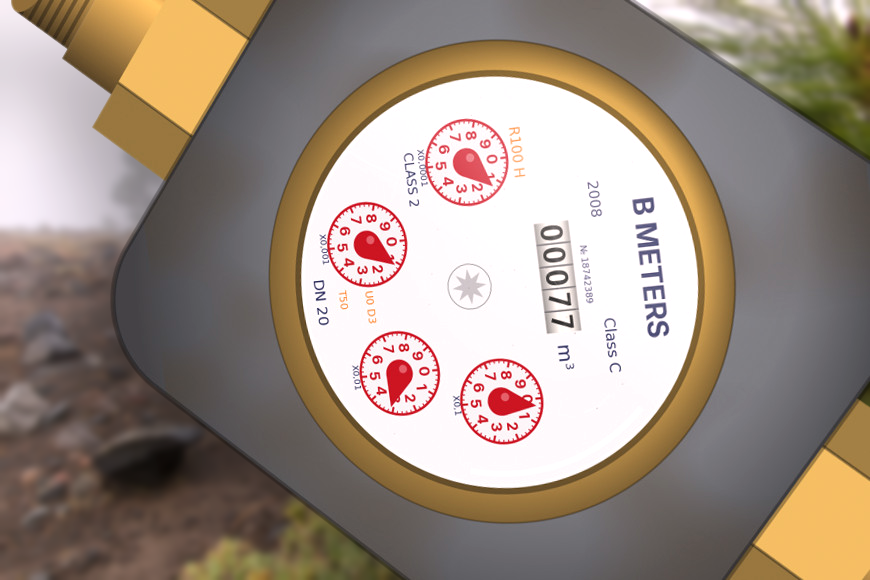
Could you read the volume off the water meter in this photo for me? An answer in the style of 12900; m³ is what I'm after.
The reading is 77.0311; m³
